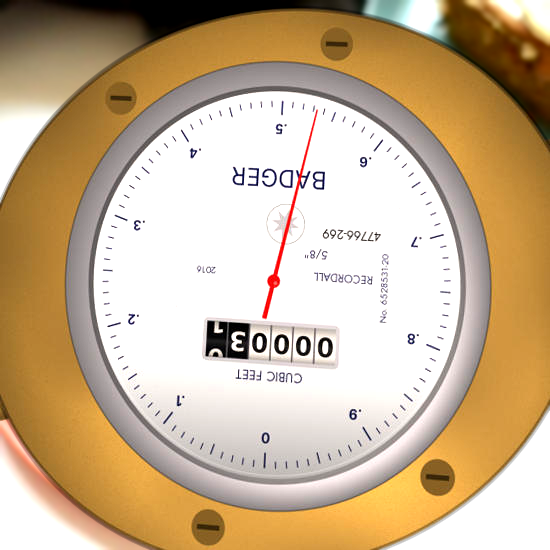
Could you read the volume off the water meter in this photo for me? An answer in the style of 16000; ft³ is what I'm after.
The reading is 30.53; ft³
